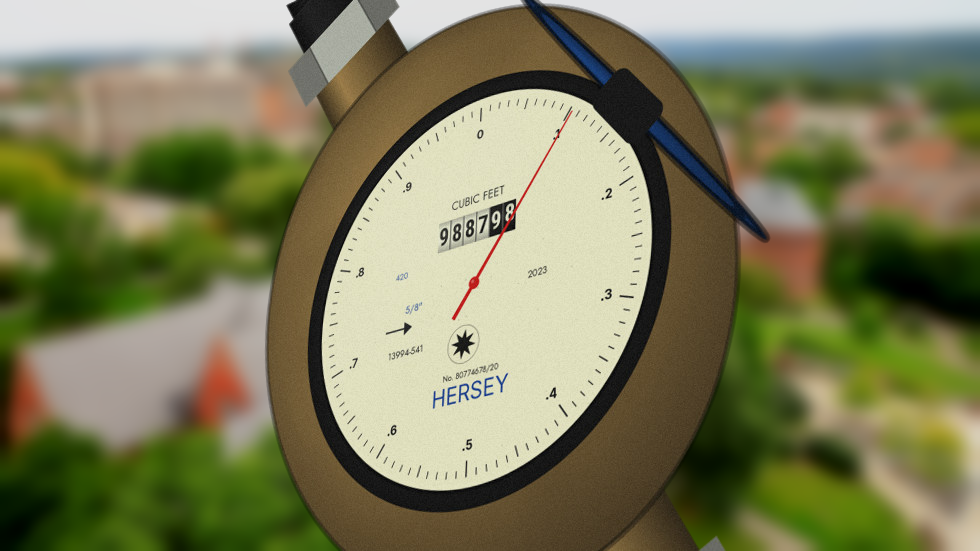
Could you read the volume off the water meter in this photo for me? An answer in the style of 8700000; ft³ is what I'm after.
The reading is 988798.10; ft³
